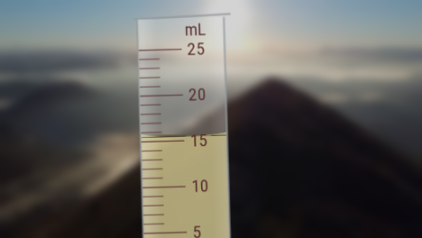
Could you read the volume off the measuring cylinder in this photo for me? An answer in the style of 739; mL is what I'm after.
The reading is 15.5; mL
